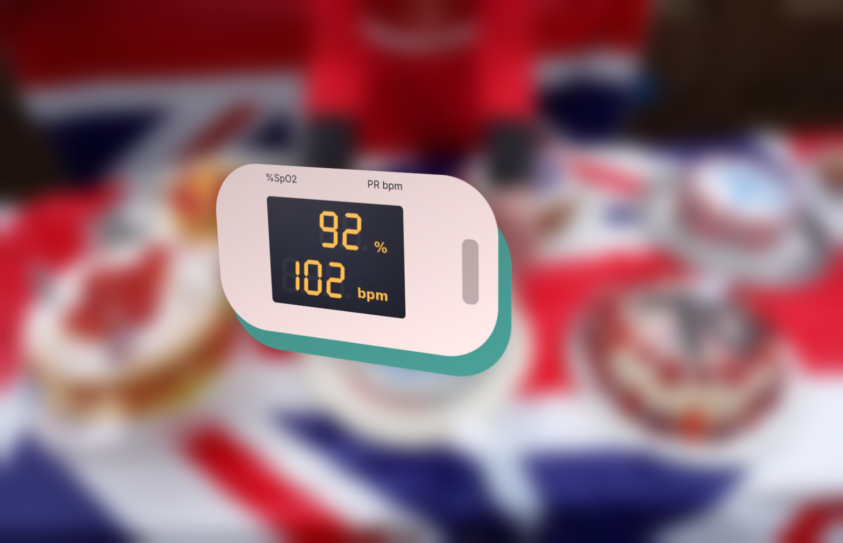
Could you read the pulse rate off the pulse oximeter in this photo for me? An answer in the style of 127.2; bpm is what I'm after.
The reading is 102; bpm
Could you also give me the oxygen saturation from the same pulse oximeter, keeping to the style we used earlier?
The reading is 92; %
